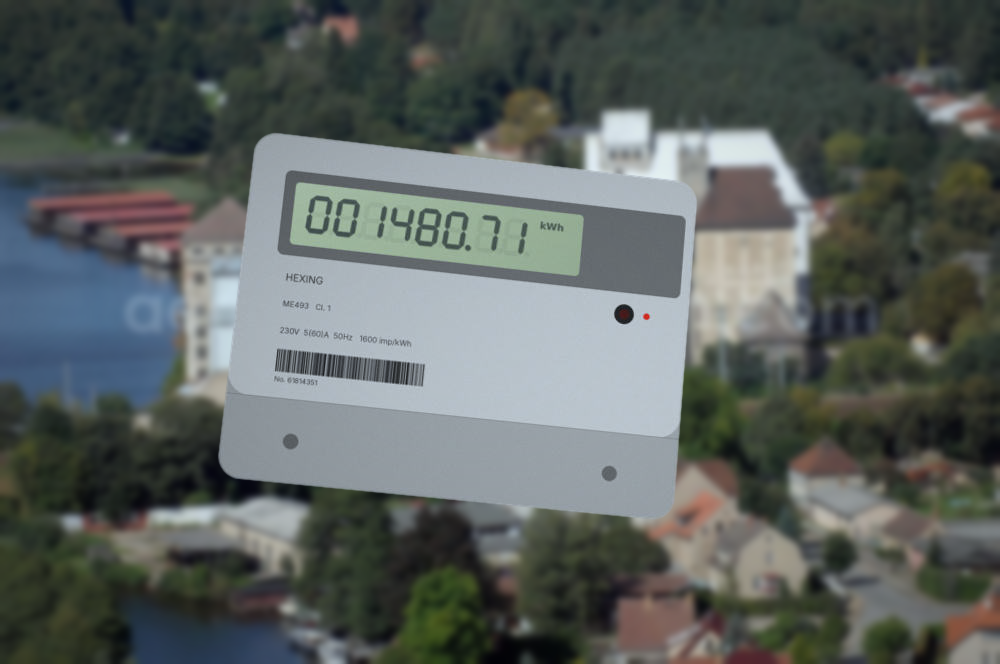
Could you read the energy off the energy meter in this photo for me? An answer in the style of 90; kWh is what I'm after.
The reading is 1480.71; kWh
